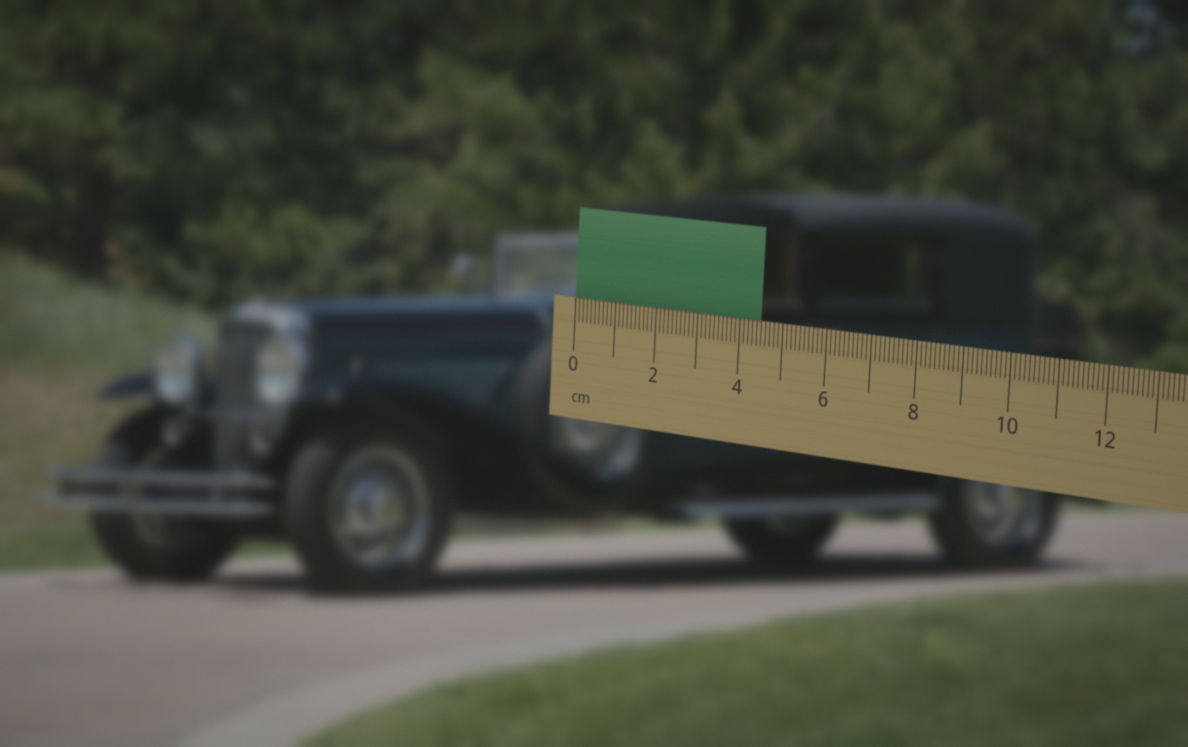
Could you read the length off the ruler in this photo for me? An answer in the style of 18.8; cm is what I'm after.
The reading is 4.5; cm
